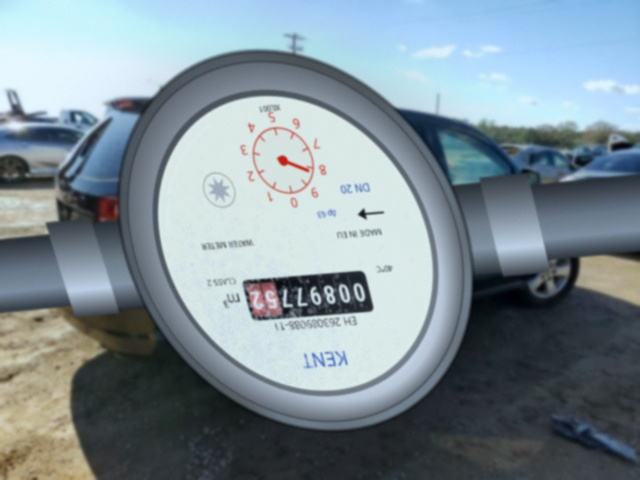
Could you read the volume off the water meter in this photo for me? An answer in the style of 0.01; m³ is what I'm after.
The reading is 8977.528; m³
